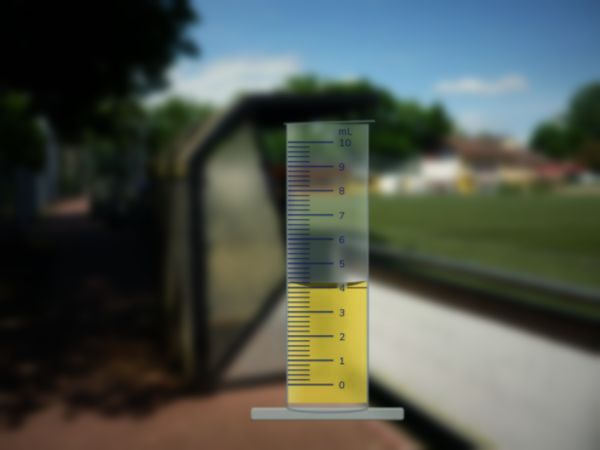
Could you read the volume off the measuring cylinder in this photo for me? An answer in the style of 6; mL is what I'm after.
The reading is 4; mL
